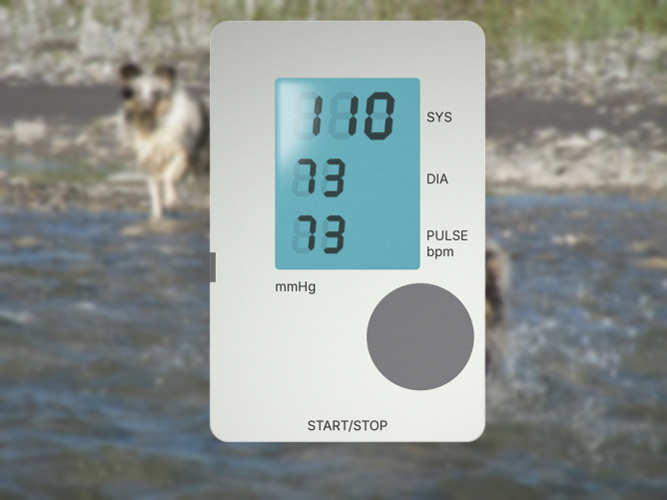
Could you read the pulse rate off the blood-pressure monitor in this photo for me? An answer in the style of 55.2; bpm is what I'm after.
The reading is 73; bpm
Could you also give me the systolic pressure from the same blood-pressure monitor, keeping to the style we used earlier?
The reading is 110; mmHg
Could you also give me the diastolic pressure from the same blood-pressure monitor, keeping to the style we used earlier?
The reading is 73; mmHg
